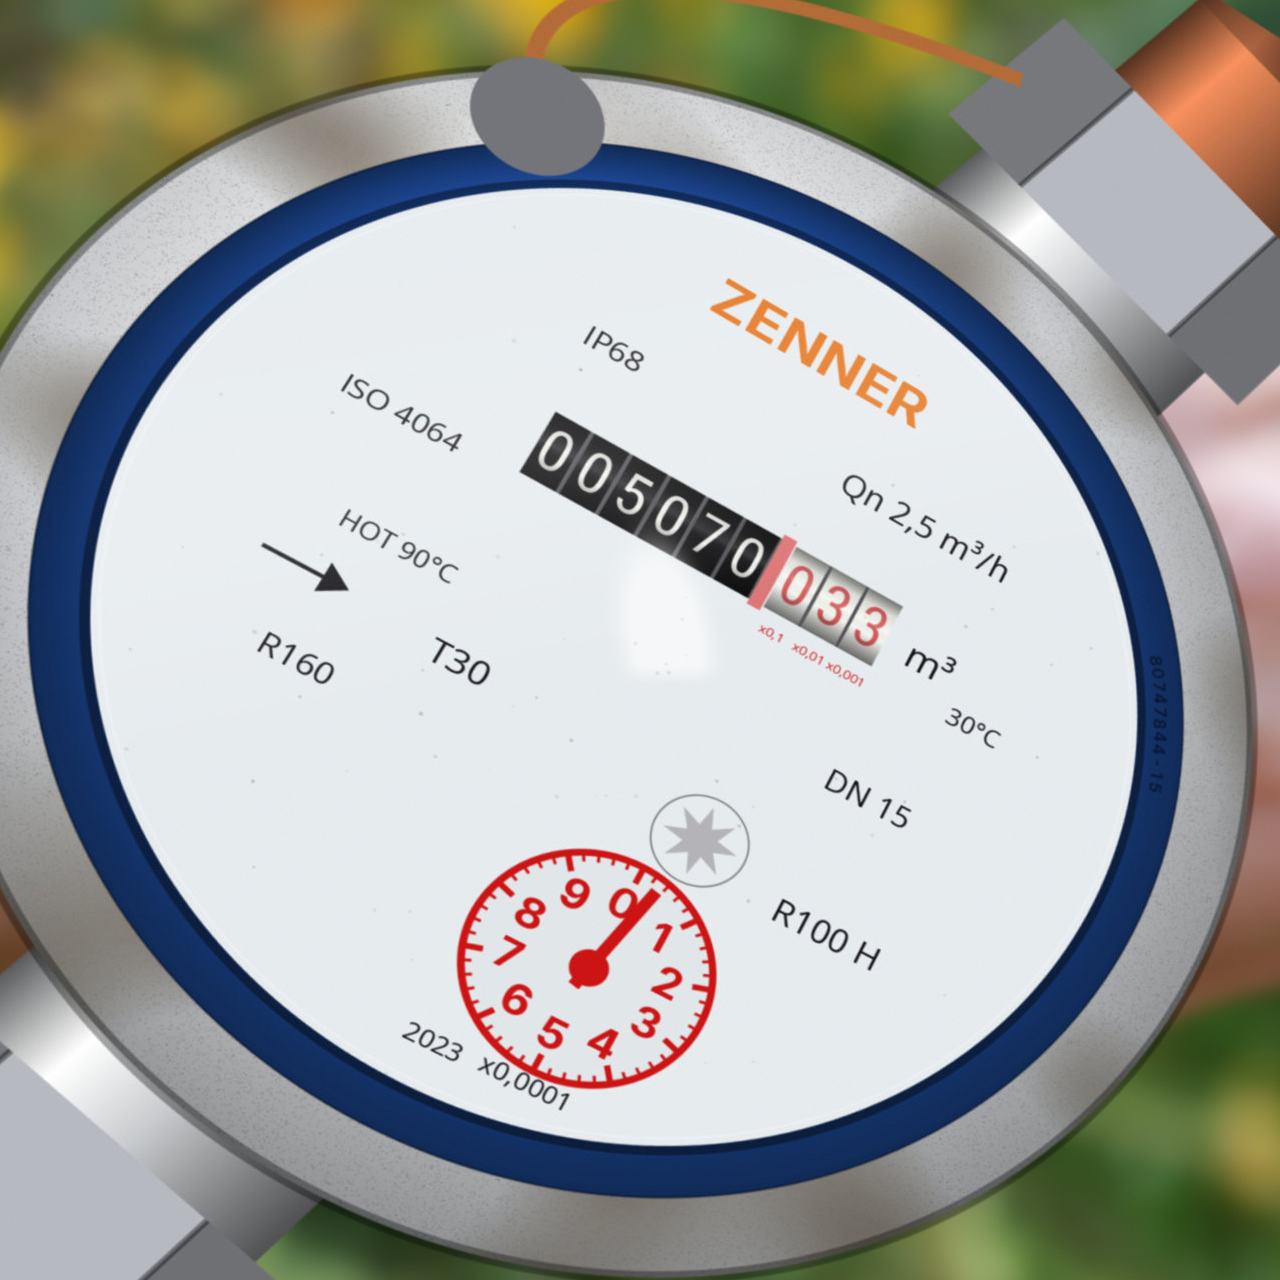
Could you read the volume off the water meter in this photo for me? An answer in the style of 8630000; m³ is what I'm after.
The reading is 5070.0330; m³
